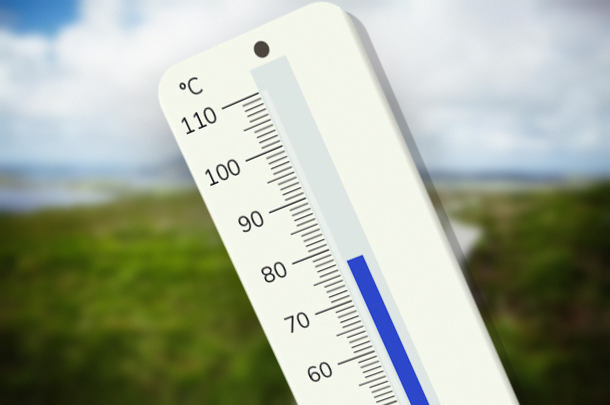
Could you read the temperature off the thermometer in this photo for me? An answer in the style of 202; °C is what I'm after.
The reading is 77; °C
